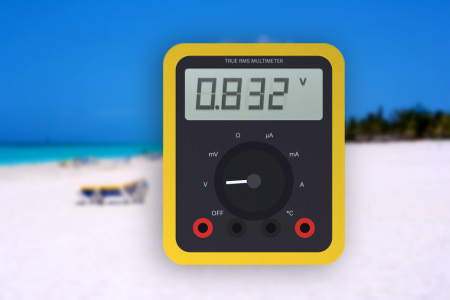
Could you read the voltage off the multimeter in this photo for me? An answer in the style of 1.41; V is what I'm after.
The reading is 0.832; V
